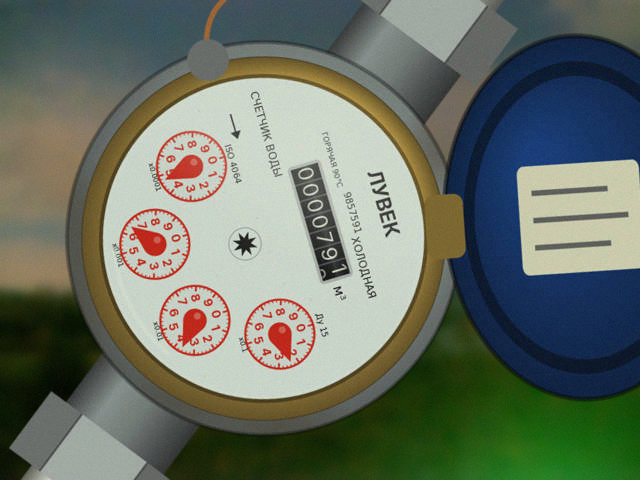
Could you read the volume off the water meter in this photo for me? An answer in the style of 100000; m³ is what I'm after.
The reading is 791.2364; m³
